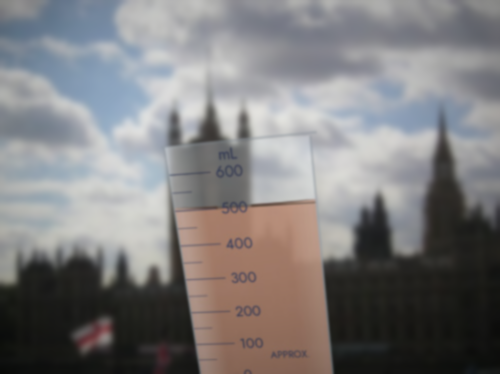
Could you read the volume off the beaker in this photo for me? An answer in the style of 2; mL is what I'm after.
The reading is 500; mL
